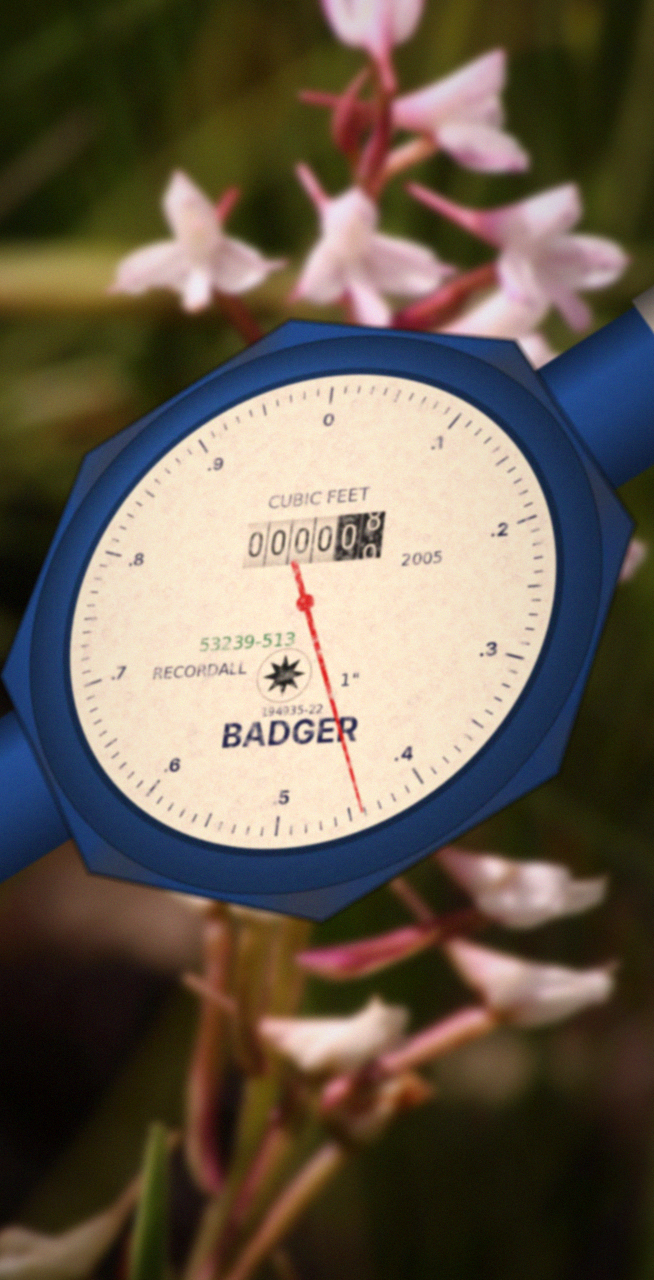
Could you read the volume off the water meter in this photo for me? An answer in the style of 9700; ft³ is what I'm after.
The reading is 8.44; ft³
